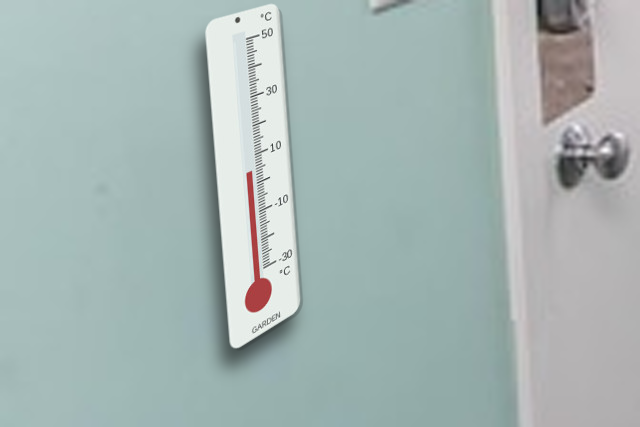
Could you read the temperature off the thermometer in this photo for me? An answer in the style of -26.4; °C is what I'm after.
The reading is 5; °C
